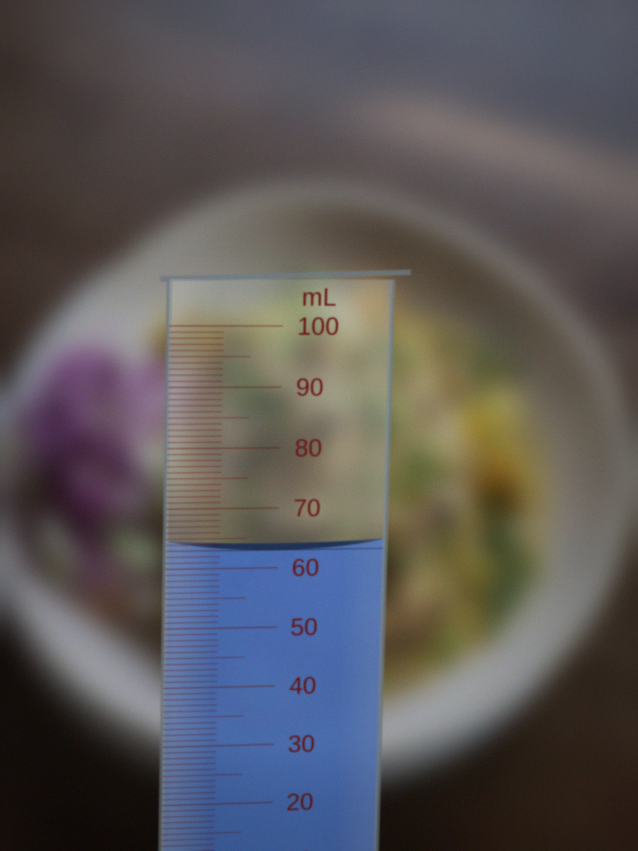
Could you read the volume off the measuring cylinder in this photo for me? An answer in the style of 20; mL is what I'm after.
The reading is 63; mL
